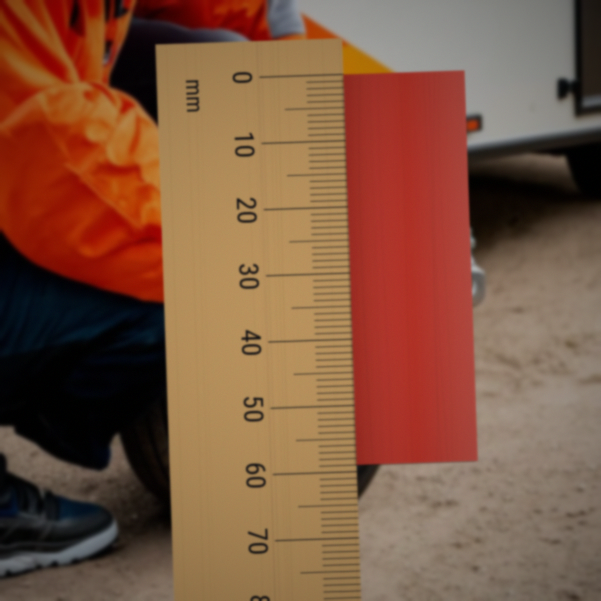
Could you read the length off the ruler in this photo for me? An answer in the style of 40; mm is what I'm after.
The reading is 59; mm
